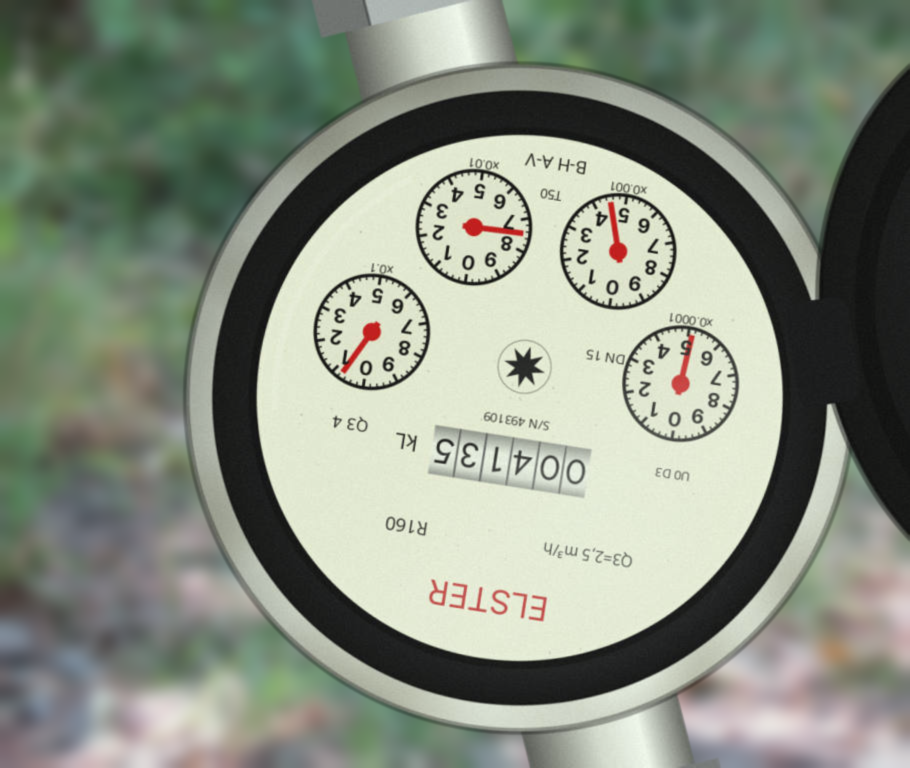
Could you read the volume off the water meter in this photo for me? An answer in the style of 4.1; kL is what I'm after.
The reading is 4135.0745; kL
